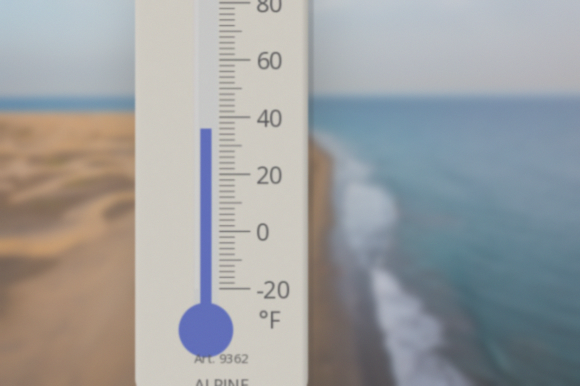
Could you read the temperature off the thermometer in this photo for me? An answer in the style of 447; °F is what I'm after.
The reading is 36; °F
